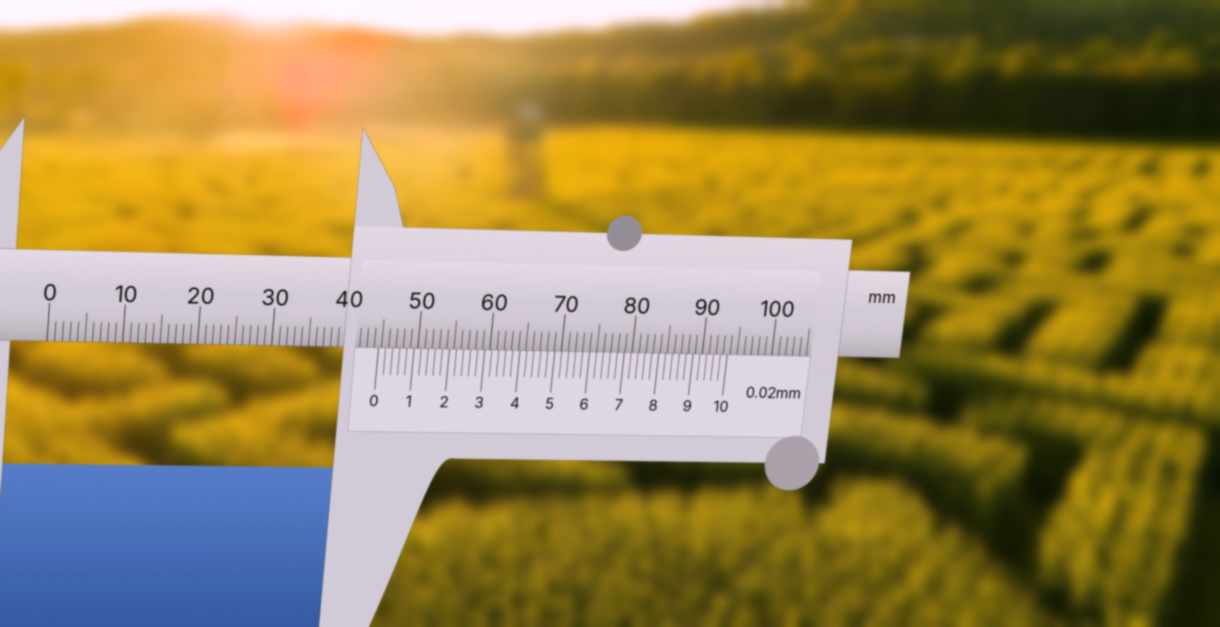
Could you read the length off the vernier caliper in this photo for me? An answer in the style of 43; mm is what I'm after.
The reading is 44.6; mm
